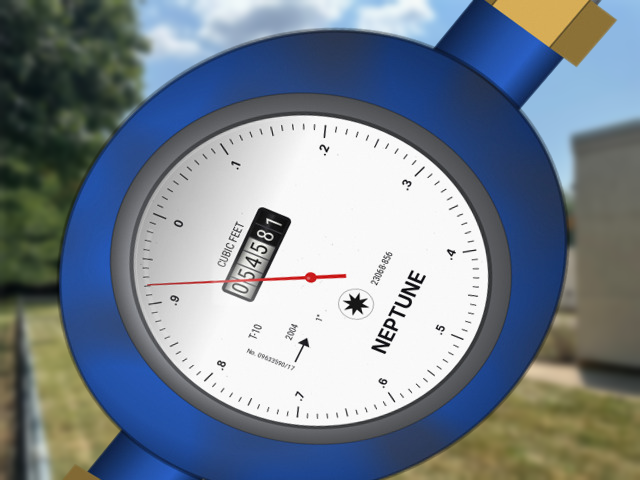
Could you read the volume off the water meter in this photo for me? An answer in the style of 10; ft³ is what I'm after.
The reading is 54580.92; ft³
